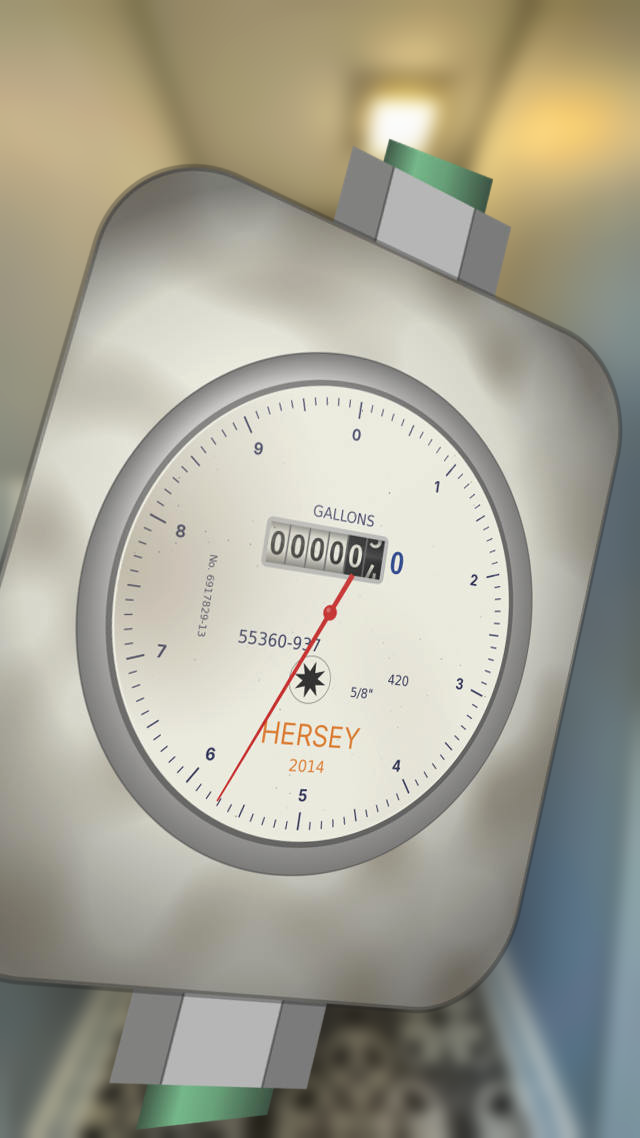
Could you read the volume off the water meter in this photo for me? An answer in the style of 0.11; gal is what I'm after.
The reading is 35.7; gal
